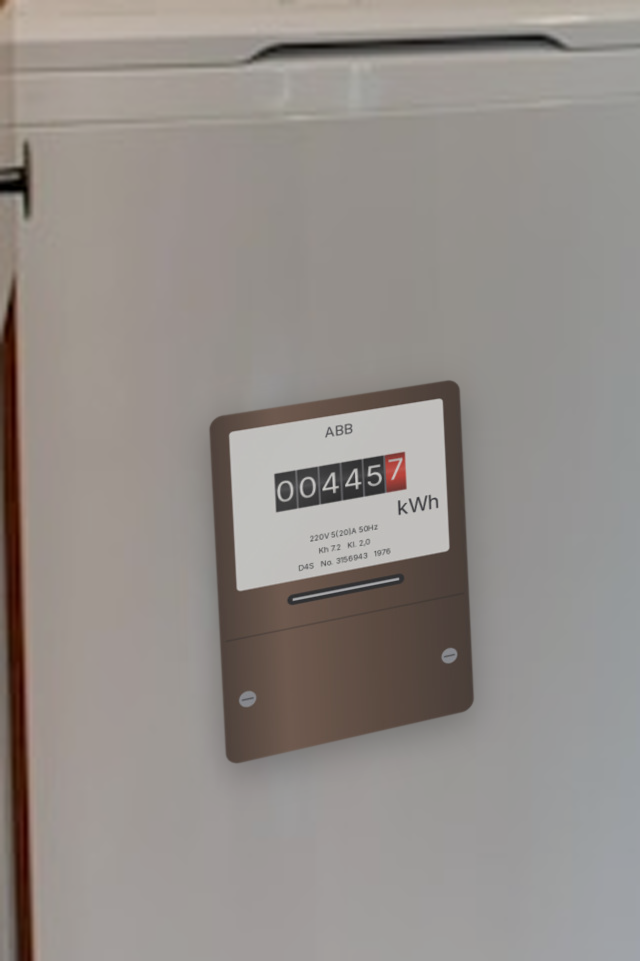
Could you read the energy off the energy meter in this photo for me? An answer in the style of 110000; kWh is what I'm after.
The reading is 445.7; kWh
